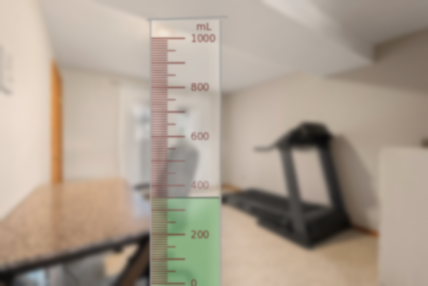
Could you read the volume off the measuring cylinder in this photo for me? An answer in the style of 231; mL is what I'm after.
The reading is 350; mL
